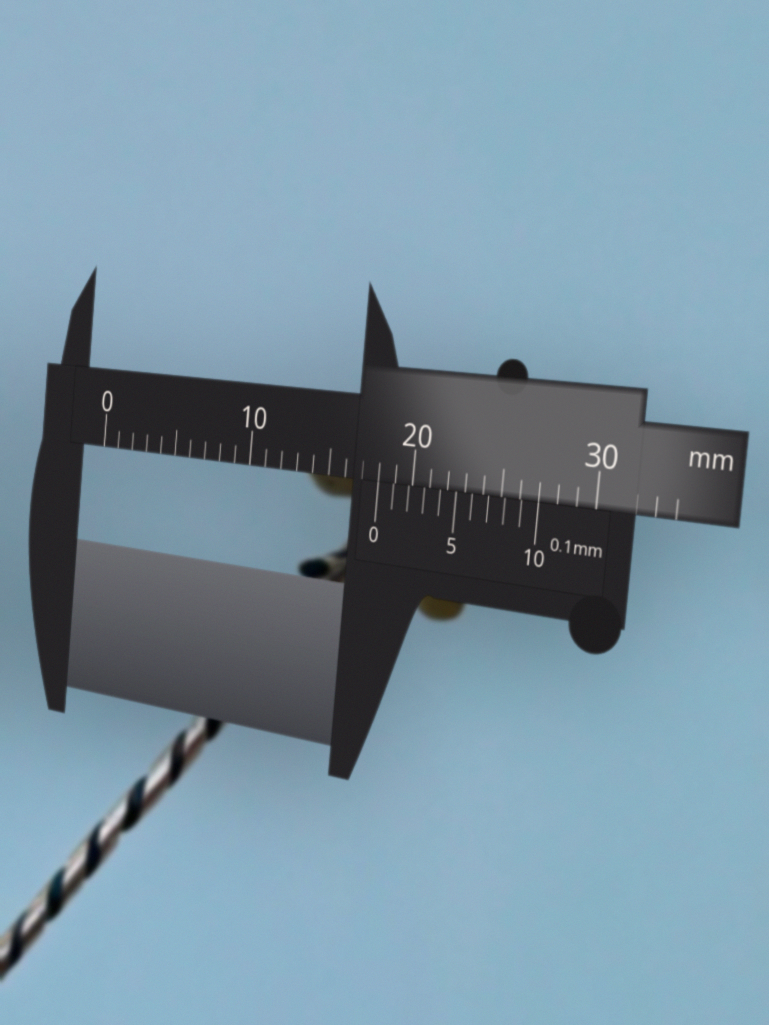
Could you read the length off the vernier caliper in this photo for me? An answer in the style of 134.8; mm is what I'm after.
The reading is 18.0; mm
